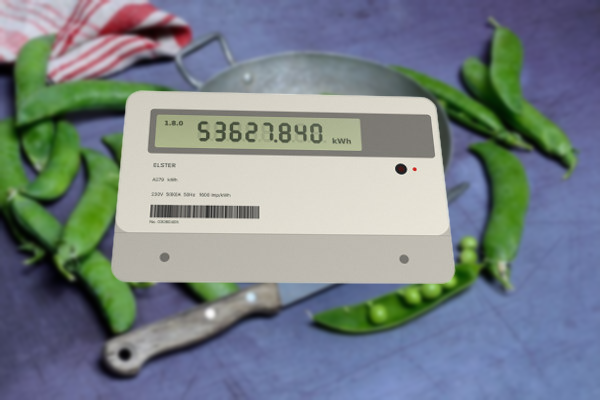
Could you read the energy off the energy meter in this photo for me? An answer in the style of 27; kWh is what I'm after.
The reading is 53627.840; kWh
